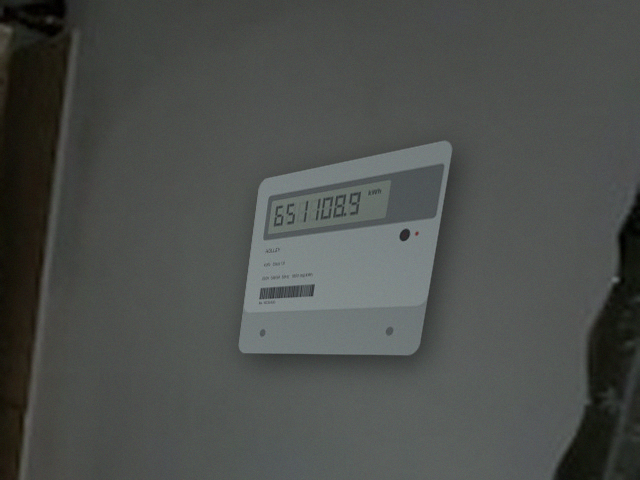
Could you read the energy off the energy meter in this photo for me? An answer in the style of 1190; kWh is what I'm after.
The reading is 651108.9; kWh
